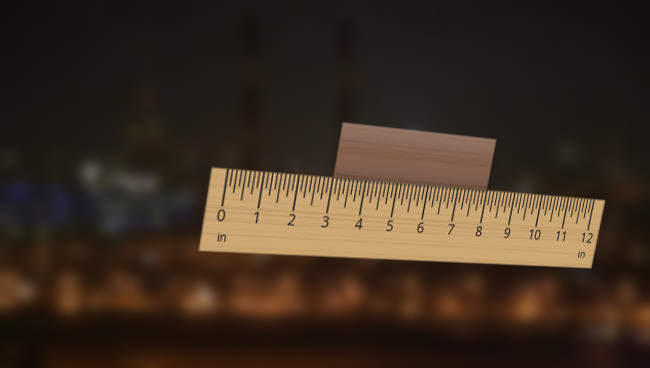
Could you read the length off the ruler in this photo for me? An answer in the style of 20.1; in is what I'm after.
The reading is 5; in
